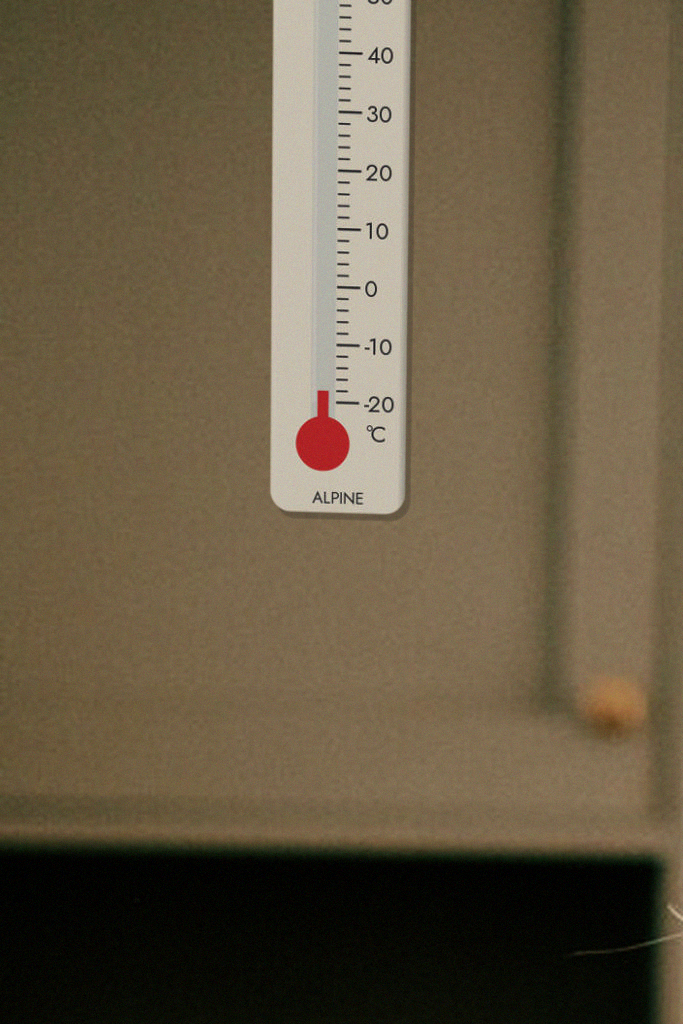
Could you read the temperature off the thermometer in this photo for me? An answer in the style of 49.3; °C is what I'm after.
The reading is -18; °C
